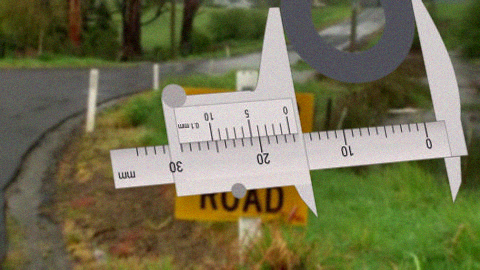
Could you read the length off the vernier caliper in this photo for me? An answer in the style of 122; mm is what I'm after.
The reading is 16.4; mm
